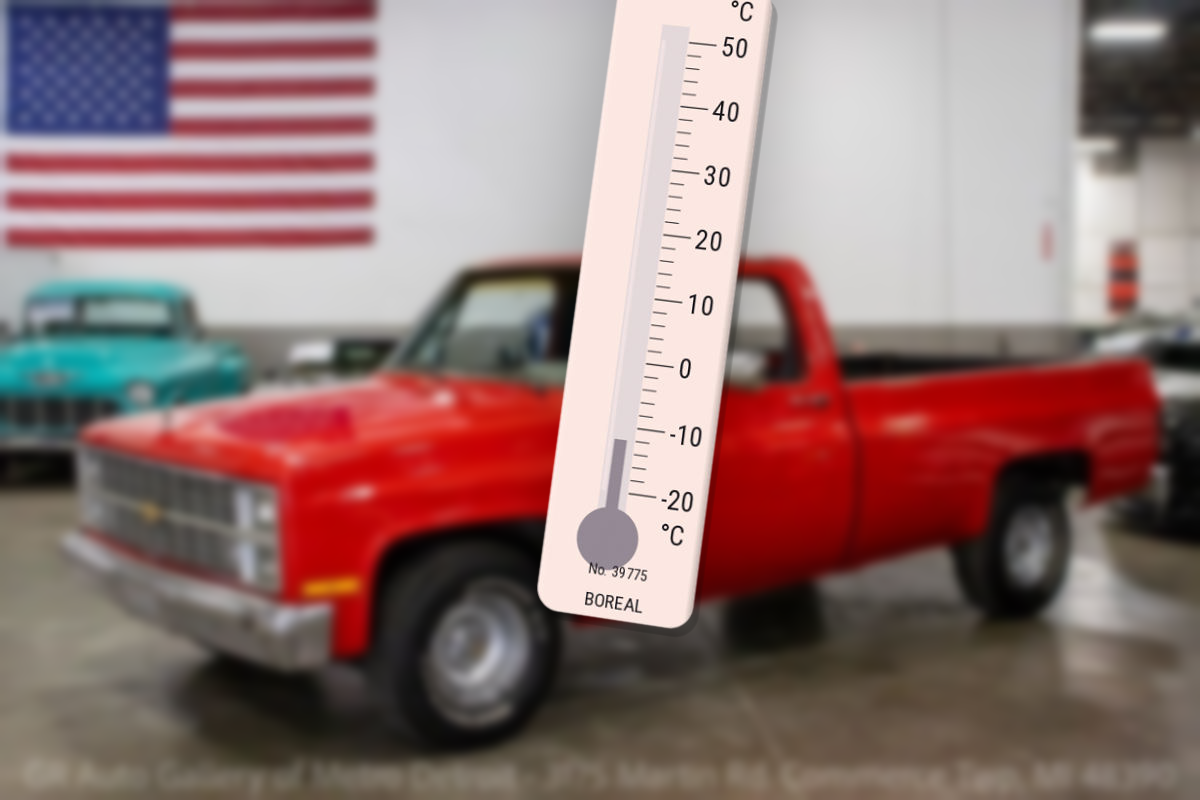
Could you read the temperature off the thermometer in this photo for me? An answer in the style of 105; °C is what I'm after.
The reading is -12; °C
